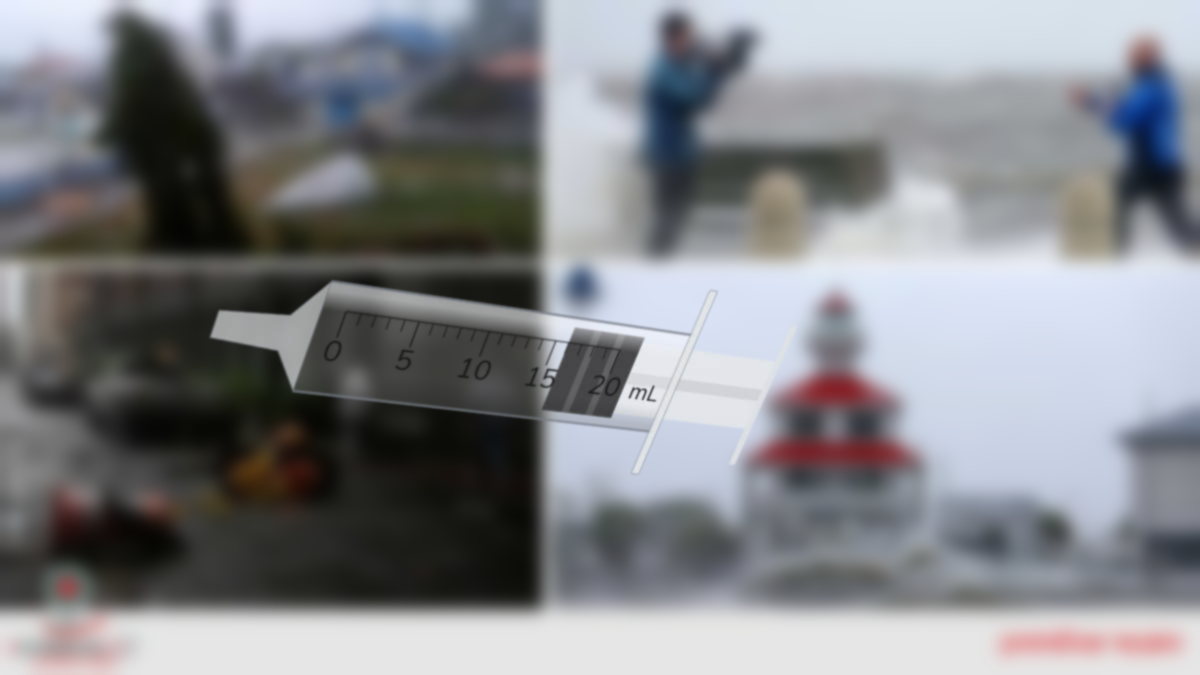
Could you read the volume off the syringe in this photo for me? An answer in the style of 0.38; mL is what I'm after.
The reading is 16; mL
